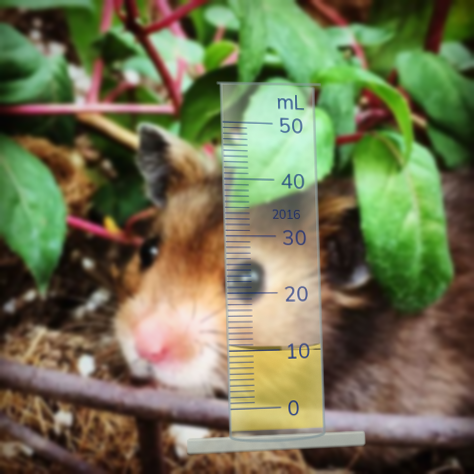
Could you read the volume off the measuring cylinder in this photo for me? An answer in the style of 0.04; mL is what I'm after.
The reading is 10; mL
